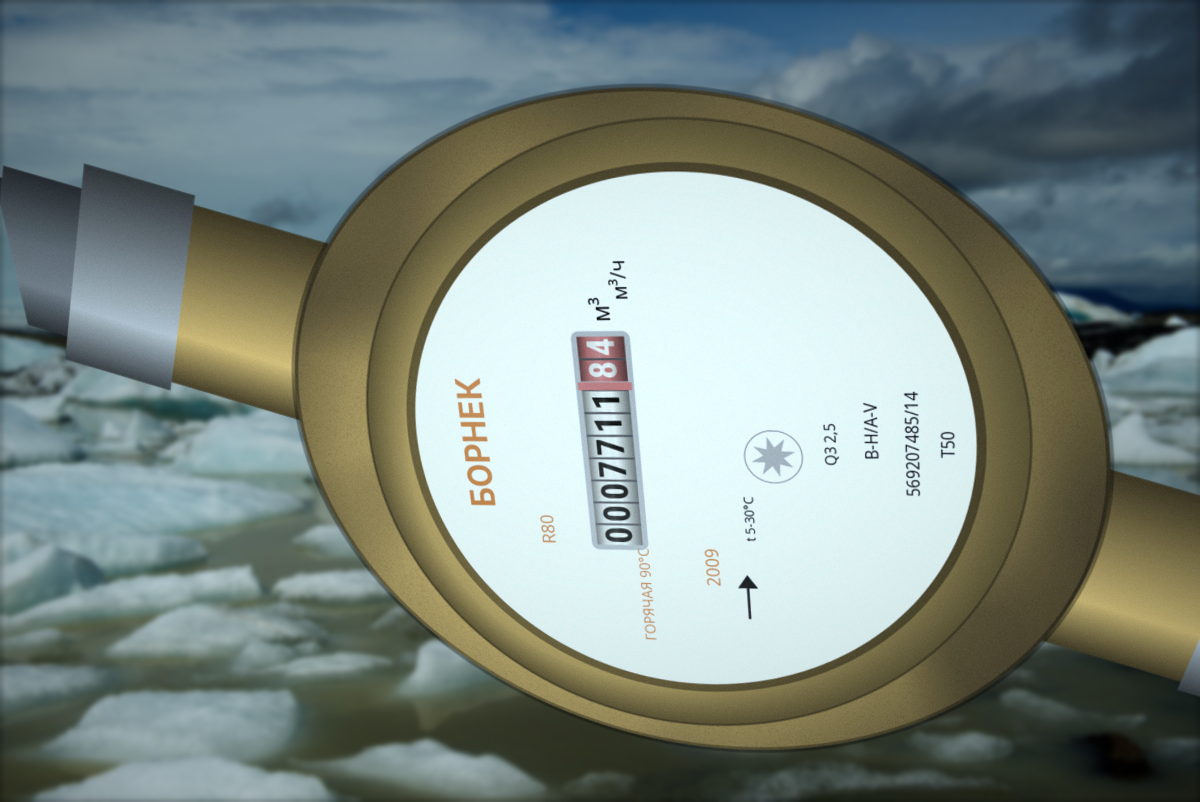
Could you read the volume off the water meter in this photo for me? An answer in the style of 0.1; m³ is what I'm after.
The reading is 7711.84; m³
